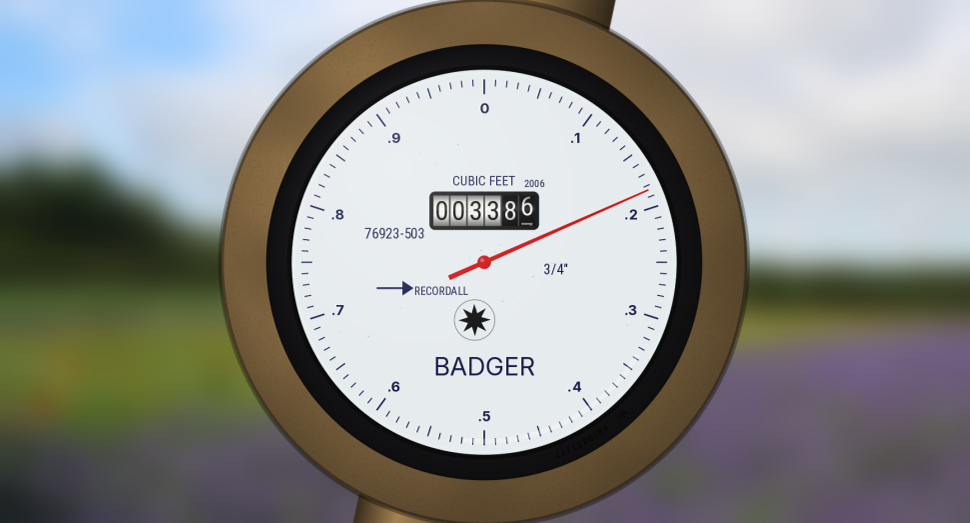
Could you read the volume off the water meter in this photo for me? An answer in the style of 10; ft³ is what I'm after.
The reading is 3386.18; ft³
